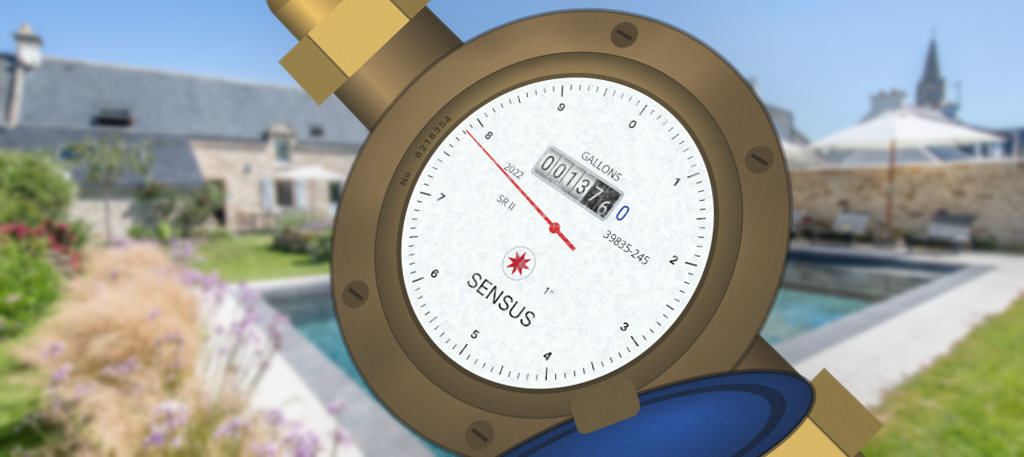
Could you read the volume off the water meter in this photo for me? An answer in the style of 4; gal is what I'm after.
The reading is 13757.8; gal
